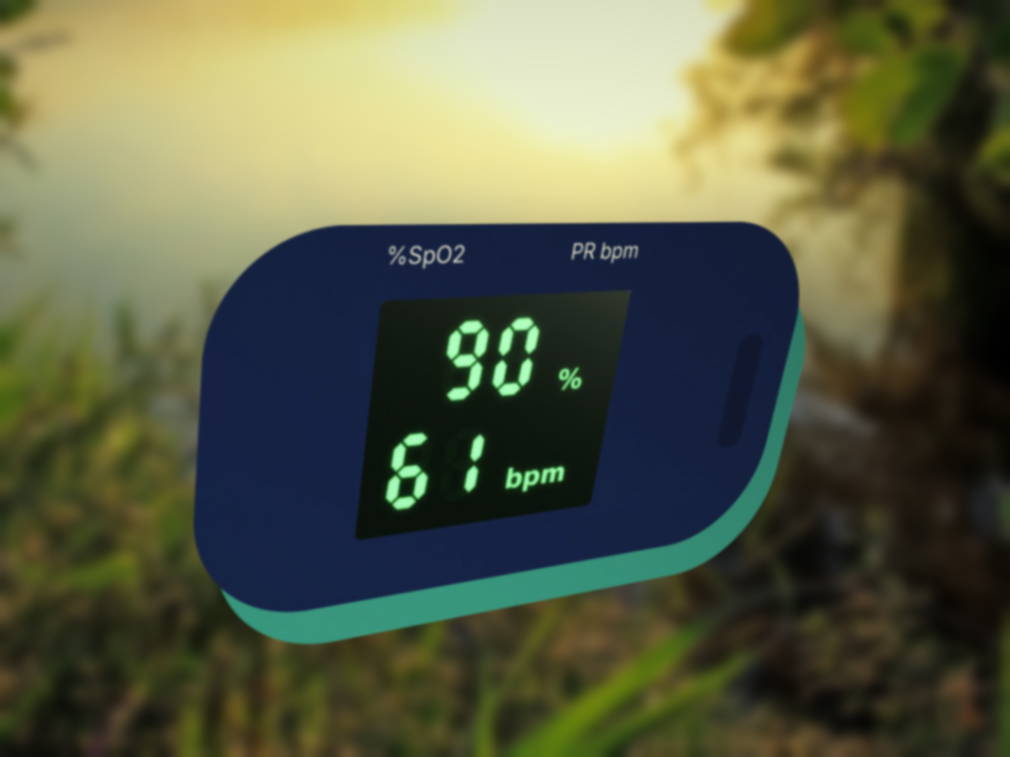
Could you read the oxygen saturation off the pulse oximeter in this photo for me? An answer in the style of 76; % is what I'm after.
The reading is 90; %
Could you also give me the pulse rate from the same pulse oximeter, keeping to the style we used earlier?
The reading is 61; bpm
